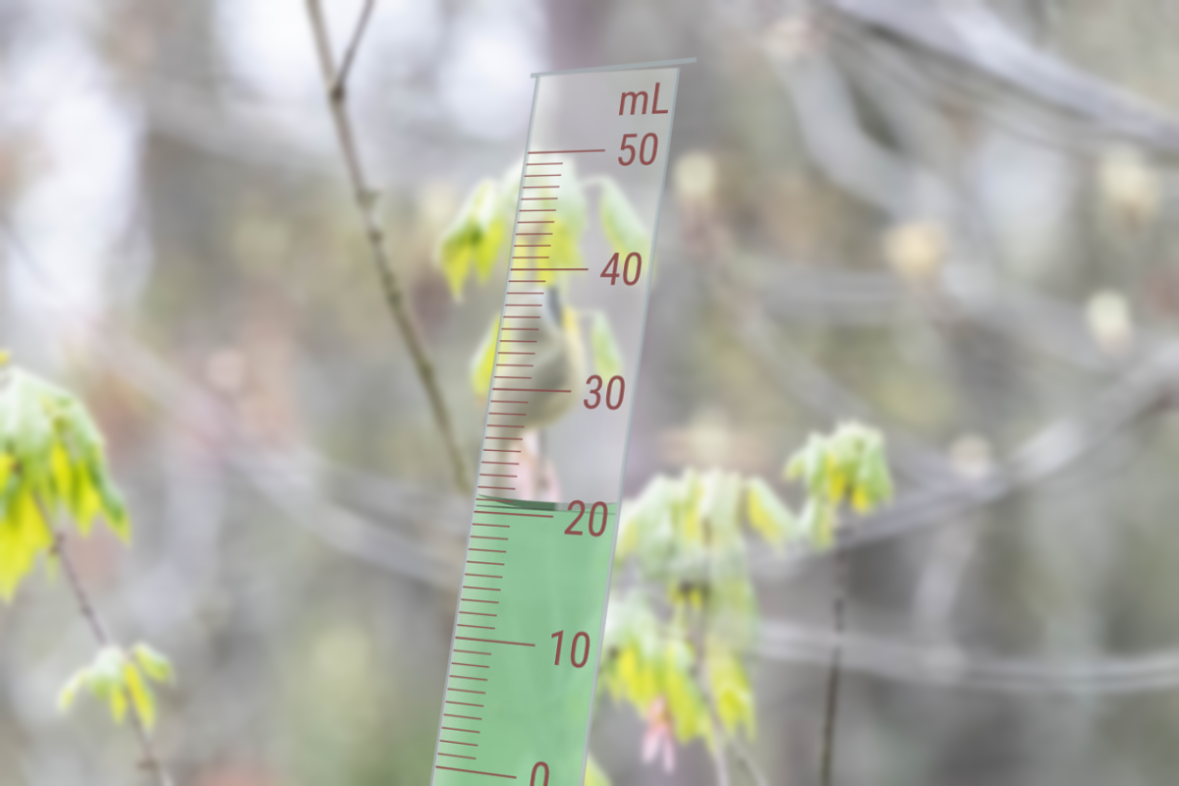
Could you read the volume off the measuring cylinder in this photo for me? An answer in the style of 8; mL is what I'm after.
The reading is 20.5; mL
